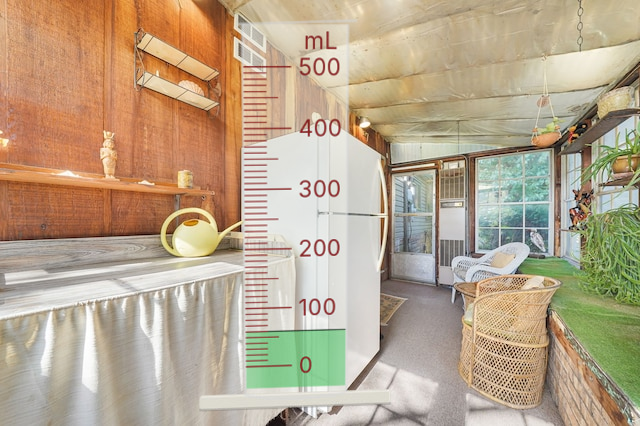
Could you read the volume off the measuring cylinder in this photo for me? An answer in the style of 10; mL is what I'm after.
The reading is 60; mL
